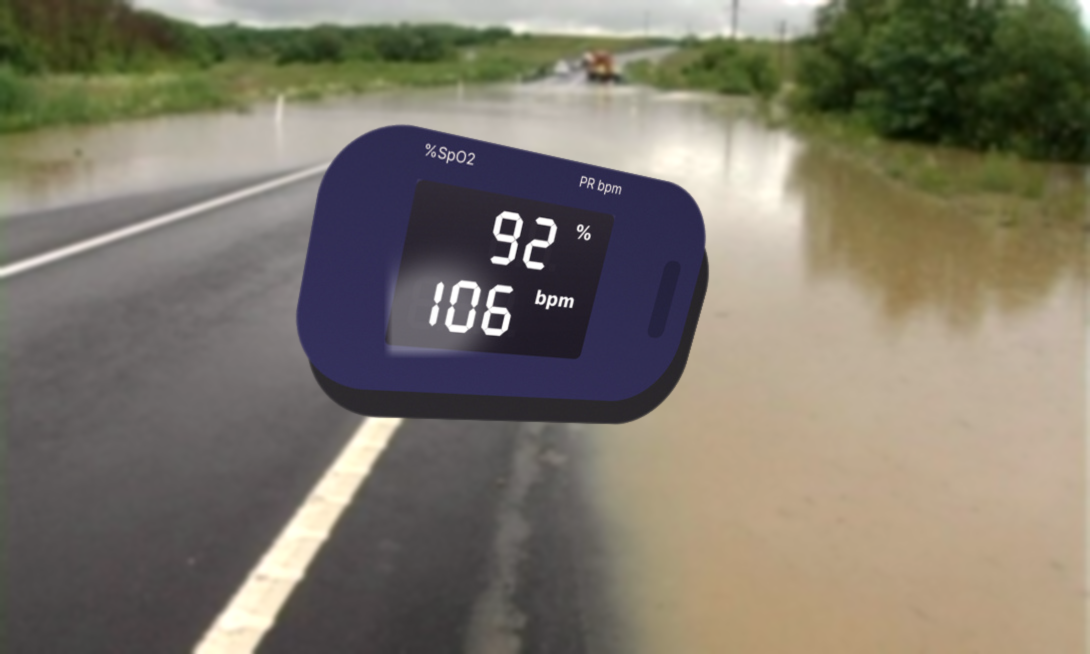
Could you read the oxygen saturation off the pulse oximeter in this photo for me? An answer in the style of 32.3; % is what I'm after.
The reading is 92; %
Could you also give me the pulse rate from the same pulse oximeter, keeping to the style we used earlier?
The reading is 106; bpm
